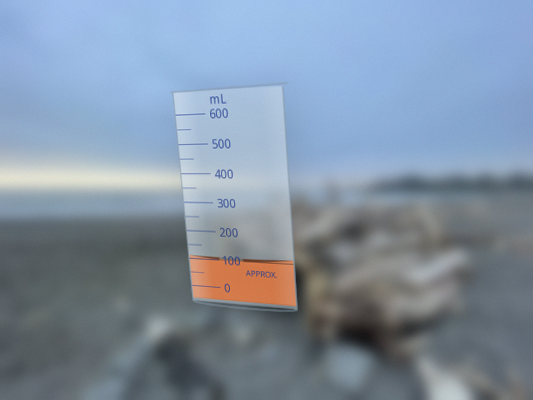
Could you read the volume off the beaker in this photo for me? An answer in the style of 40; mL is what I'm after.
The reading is 100; mL
